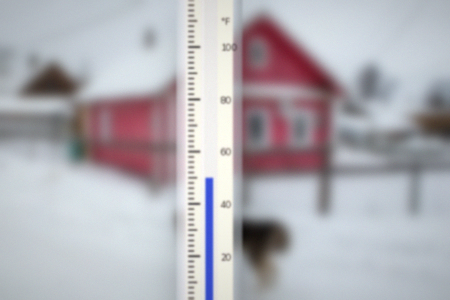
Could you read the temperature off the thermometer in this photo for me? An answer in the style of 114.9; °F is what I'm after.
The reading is 50; °F
